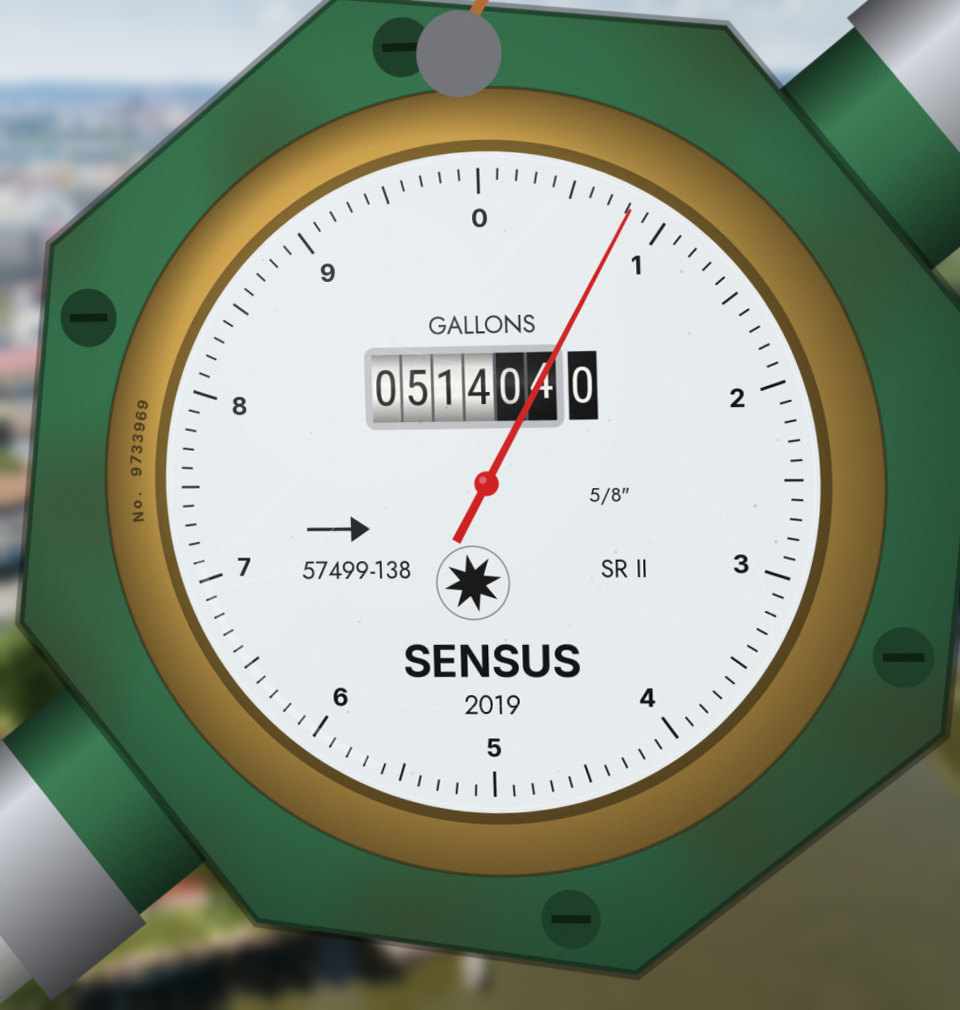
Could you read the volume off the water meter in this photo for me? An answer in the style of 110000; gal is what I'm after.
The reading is 514040.8; gal
